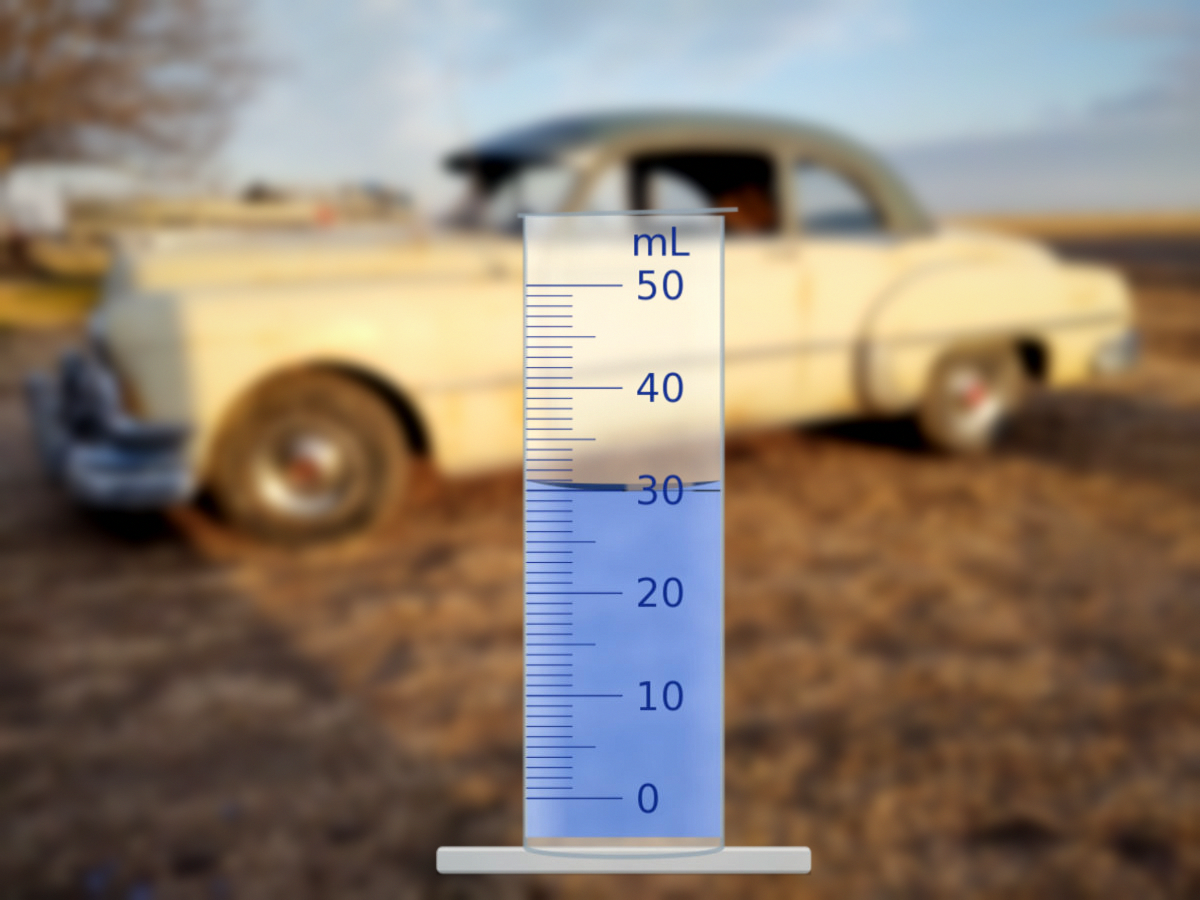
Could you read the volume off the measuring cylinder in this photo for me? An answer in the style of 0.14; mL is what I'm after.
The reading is 30; mL
